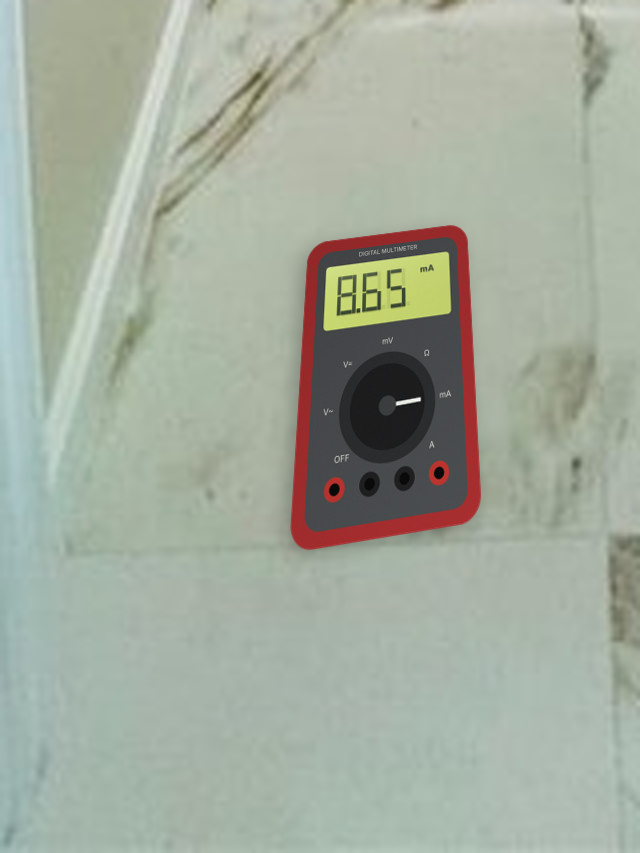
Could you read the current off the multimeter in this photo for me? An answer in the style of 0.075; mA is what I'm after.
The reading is 8.65; mA
